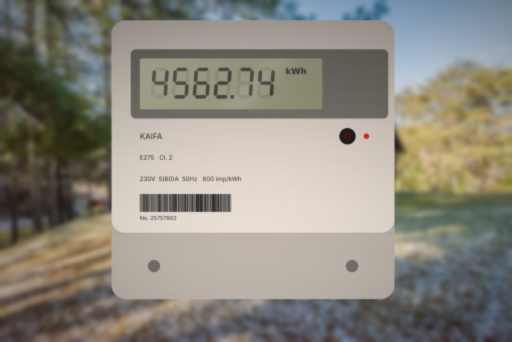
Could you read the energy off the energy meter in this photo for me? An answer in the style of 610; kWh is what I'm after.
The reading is 4562.74; kWh
